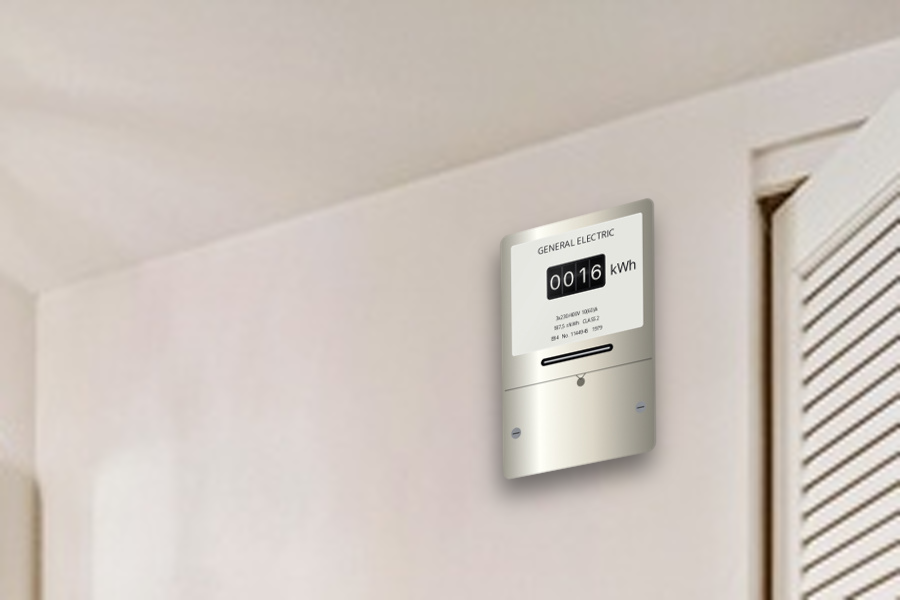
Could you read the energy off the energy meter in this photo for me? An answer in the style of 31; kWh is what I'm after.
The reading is 16; kWh
